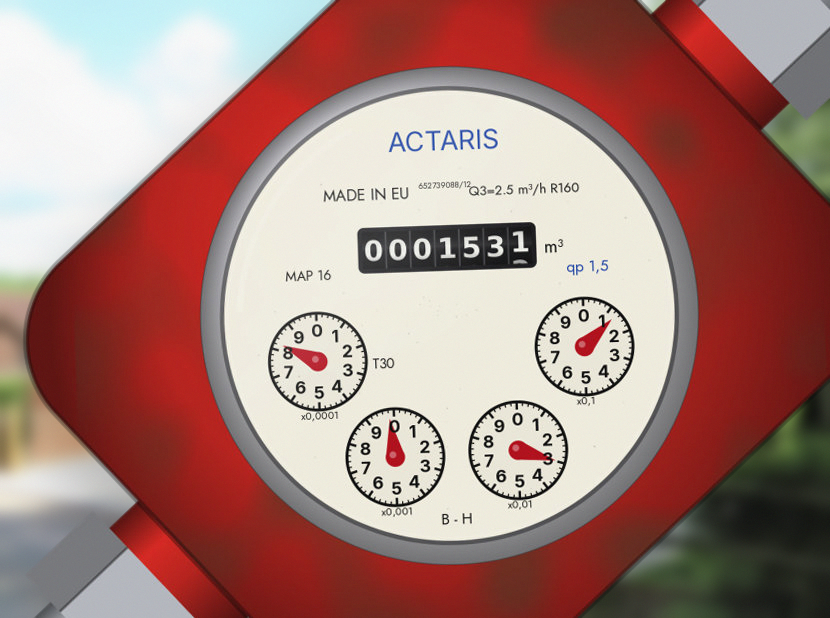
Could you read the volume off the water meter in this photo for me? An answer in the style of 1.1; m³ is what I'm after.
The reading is 1531.1298; m³
